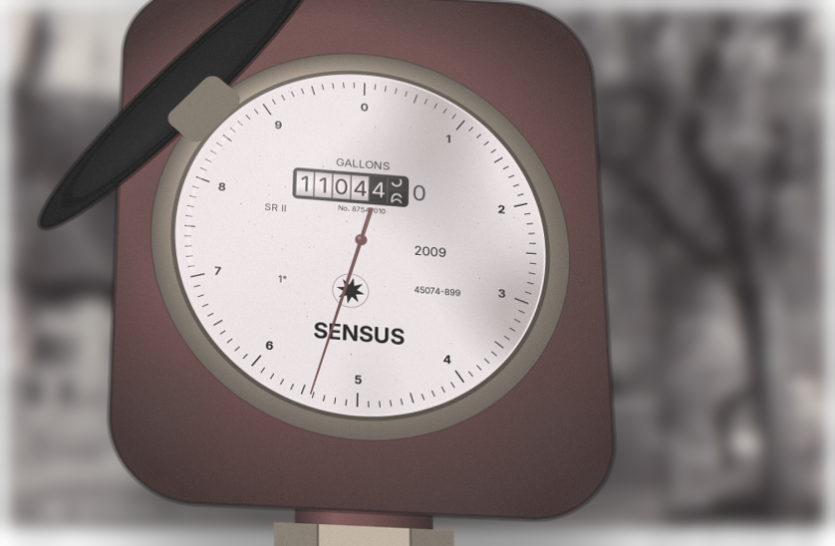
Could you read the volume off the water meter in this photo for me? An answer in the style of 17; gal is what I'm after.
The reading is 1104455.4; gal
